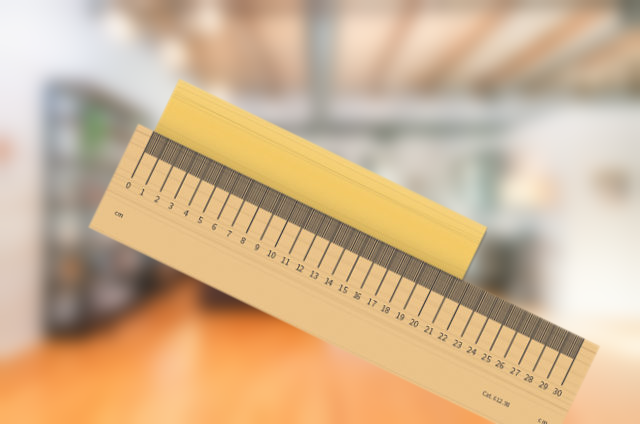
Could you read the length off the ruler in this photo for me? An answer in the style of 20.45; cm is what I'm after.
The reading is 21.5; cm
